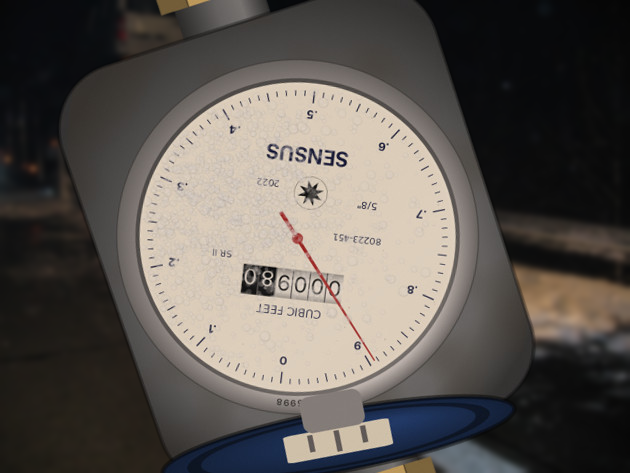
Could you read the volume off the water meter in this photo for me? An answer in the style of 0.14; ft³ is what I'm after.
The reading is 979.89; ft³
